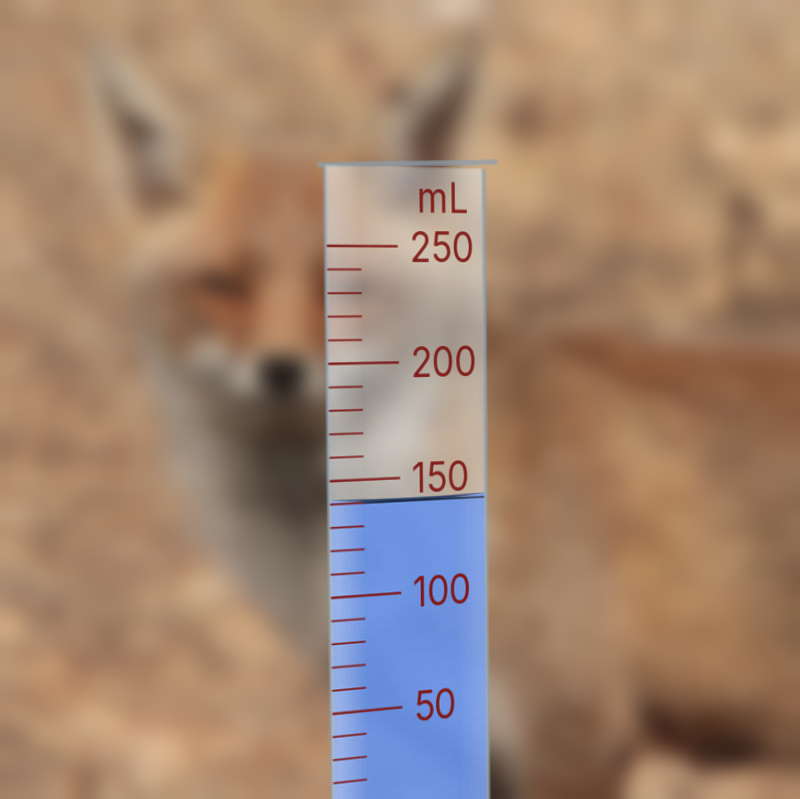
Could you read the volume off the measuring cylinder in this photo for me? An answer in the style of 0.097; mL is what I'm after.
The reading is 140; mL
